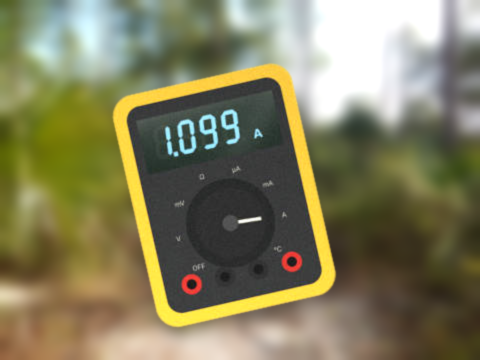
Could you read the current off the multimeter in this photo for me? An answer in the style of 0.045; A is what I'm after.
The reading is 1.099; A
